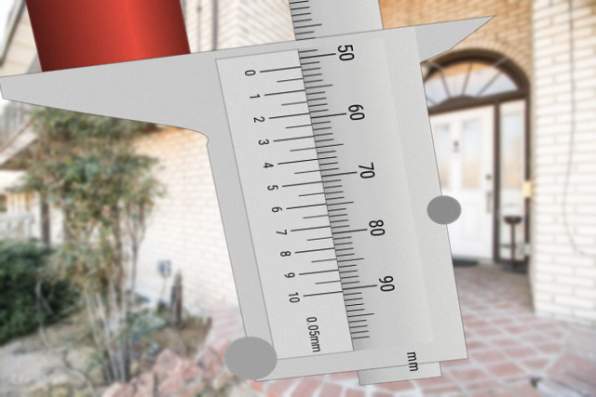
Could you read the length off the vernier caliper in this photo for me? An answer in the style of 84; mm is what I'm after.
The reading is 51.4; mm
